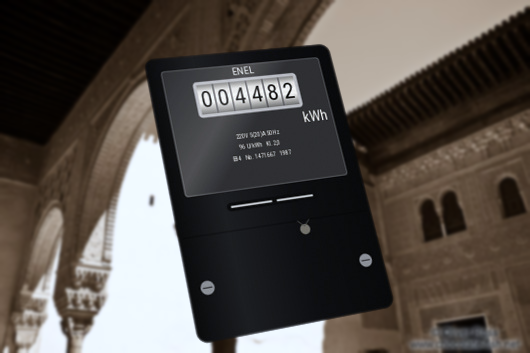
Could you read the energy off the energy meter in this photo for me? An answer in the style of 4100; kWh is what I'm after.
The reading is 4482; kWh
